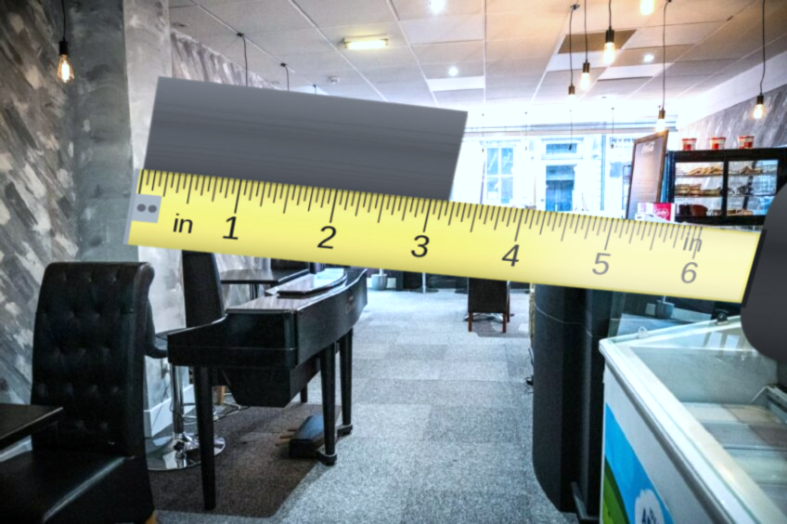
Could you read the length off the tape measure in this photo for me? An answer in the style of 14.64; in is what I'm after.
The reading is 3.1875; in
